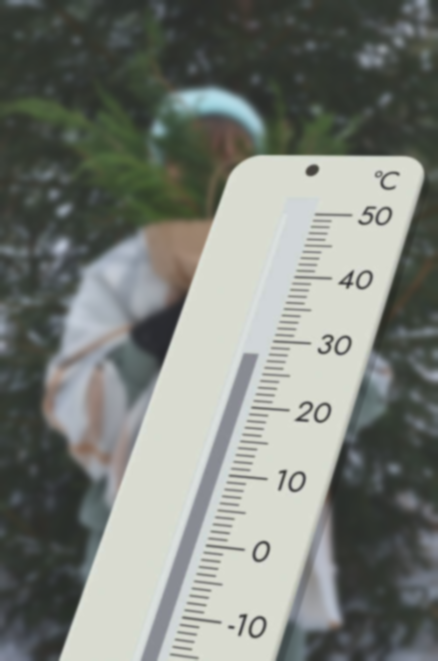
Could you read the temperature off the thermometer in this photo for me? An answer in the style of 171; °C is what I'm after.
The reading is 28; °C
